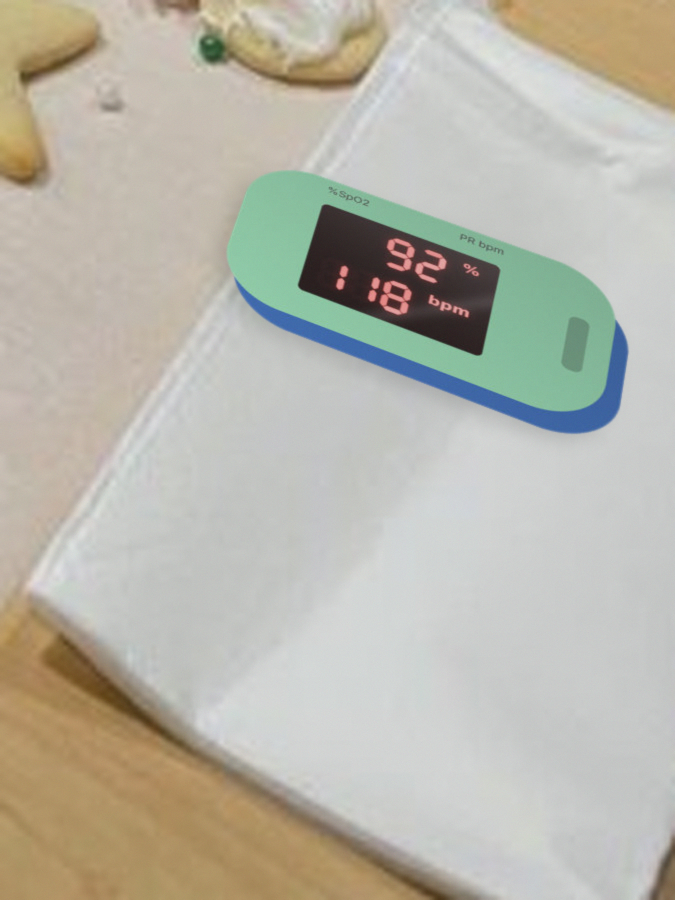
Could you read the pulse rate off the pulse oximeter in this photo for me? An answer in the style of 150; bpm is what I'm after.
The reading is 118; bpm
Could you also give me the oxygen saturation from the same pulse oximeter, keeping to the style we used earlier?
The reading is 92; %
